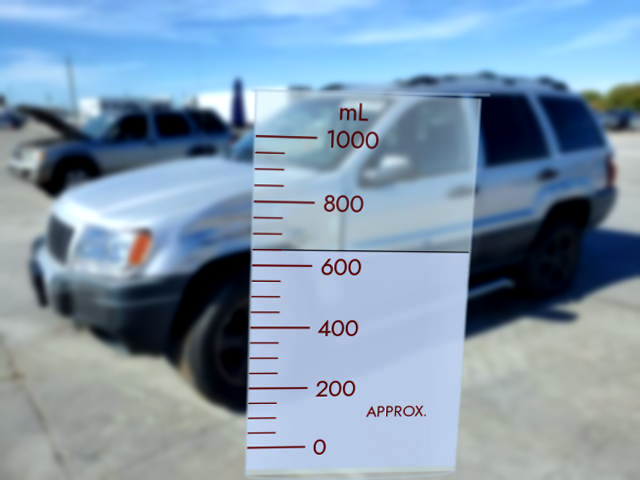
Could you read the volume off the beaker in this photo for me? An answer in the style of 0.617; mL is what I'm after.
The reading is 650; mL
